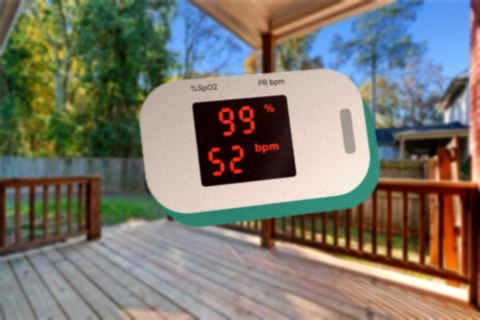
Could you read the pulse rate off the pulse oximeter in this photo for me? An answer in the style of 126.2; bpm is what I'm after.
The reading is 52; bpm
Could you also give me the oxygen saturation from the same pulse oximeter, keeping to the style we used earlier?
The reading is 99; %
